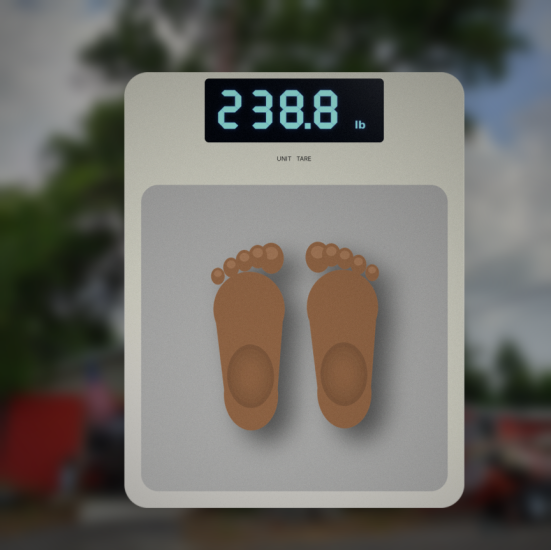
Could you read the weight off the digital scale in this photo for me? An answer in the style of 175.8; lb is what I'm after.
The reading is 238.8; lb
